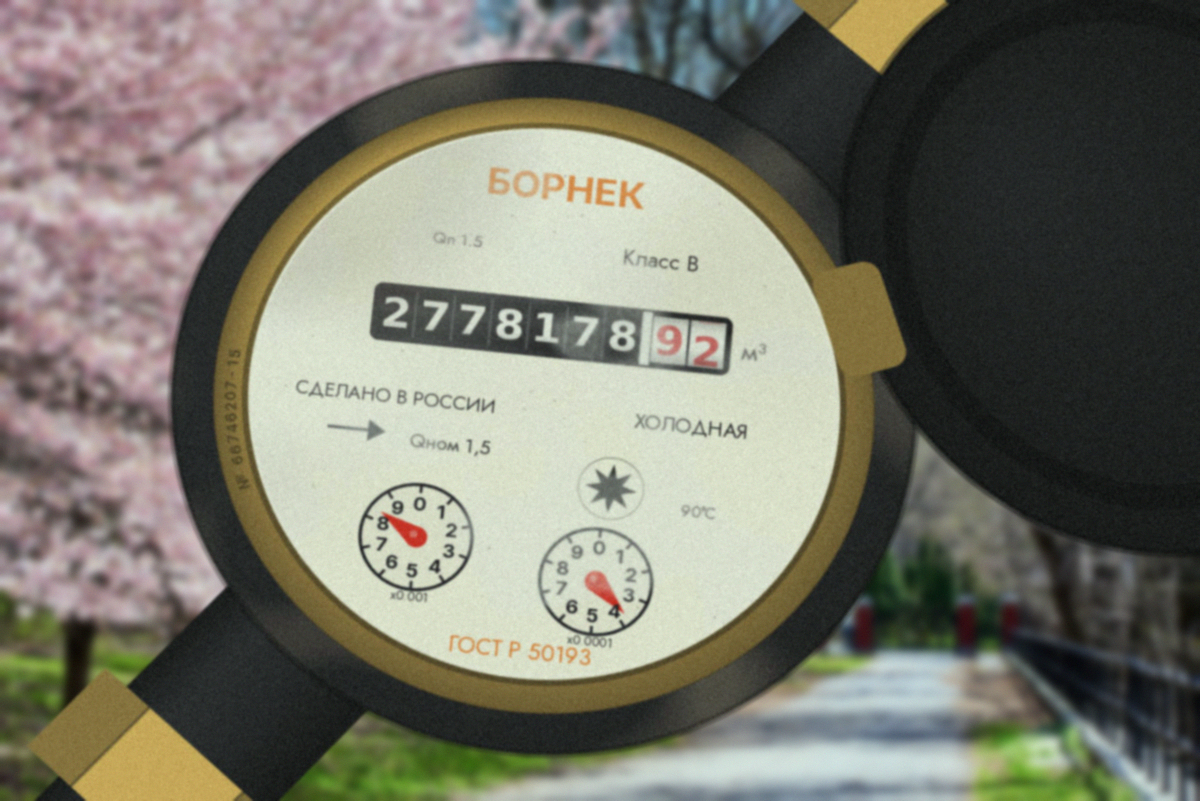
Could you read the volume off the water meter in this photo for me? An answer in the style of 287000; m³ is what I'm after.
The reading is 2778178.9183; m³
